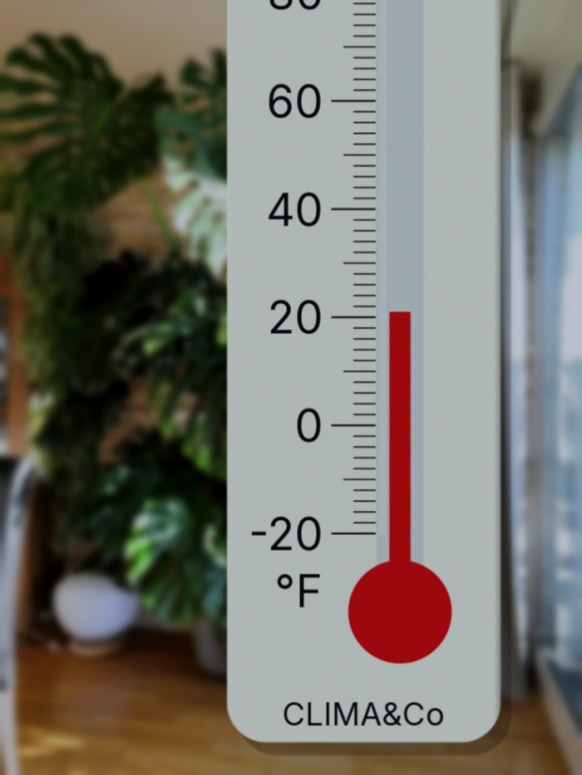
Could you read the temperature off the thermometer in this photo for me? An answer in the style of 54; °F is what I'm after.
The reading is 21; °F
